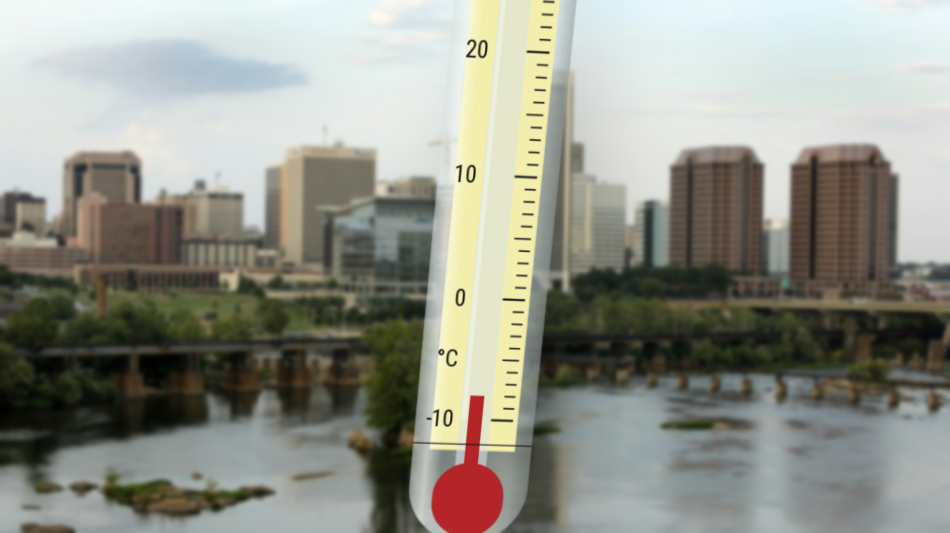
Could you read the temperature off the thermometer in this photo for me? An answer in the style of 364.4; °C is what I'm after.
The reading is -8; °C
